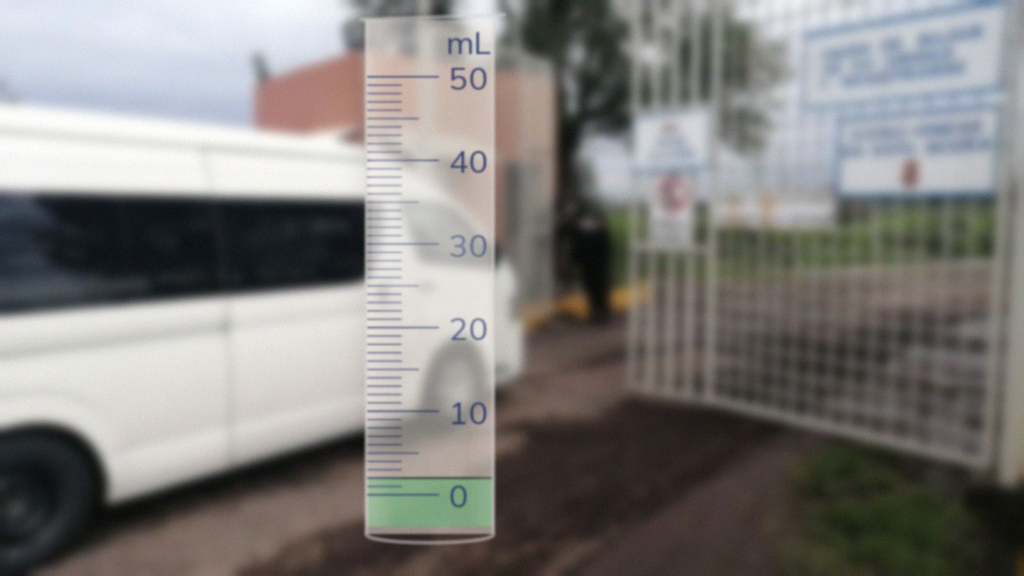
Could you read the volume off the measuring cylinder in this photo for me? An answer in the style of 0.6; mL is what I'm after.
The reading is 2; mL
